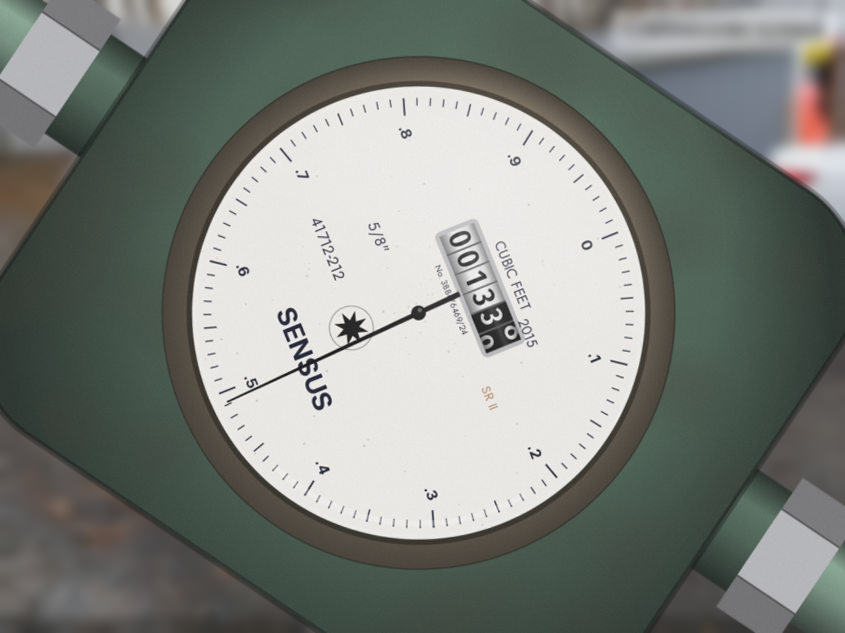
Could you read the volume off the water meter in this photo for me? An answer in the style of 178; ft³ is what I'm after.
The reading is 1338.49; ft³
